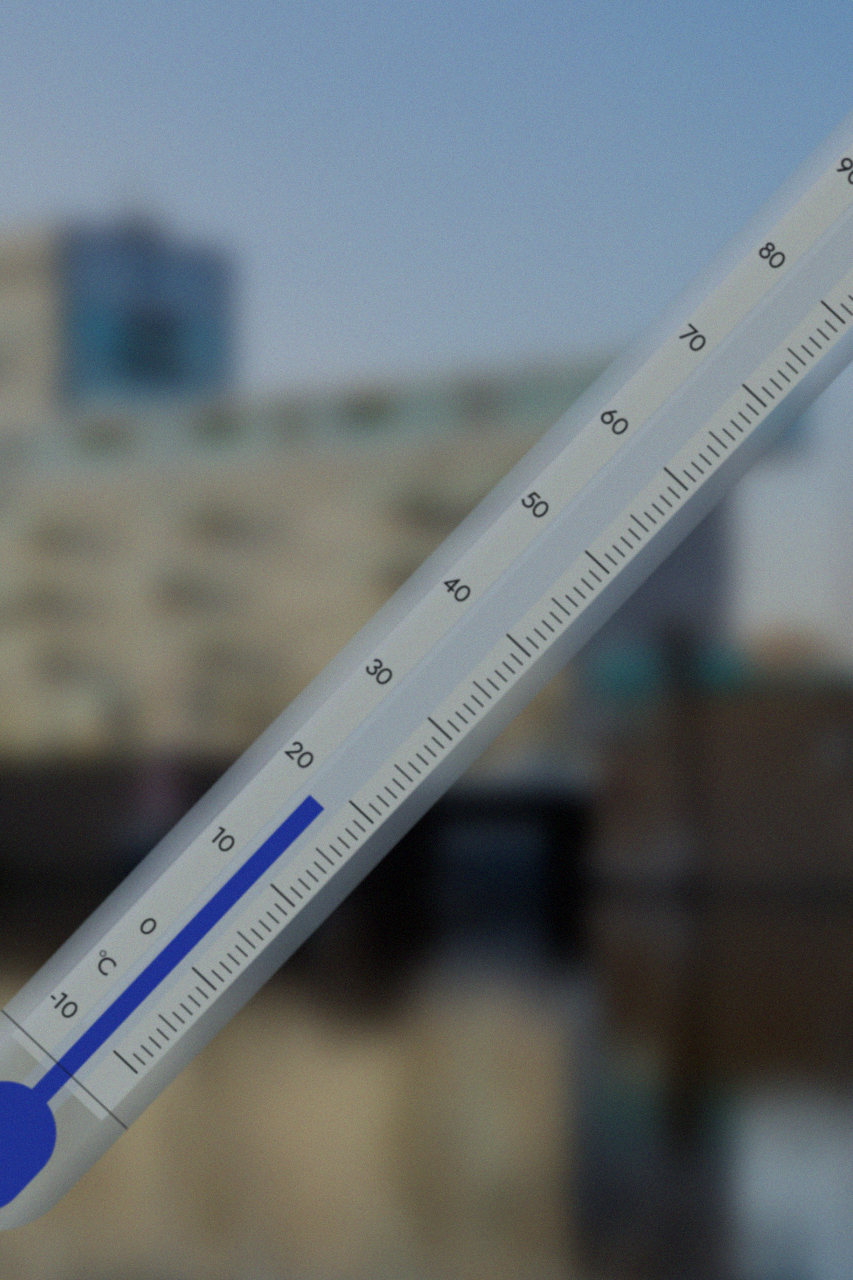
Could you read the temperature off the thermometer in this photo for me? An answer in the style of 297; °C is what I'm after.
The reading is 18; °C
